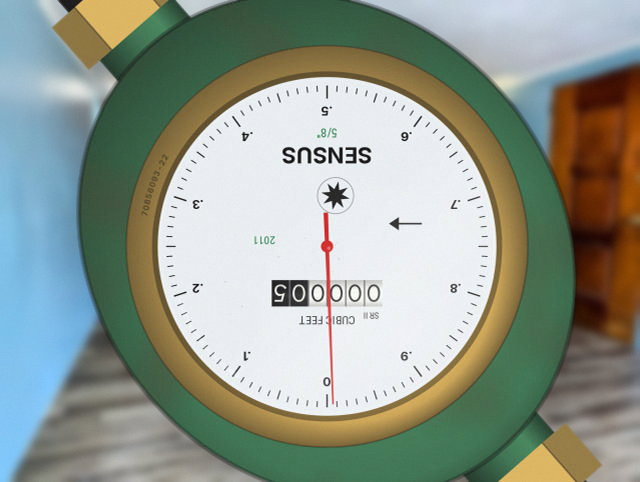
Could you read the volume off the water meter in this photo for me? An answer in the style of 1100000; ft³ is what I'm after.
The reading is 4.99; ft³
